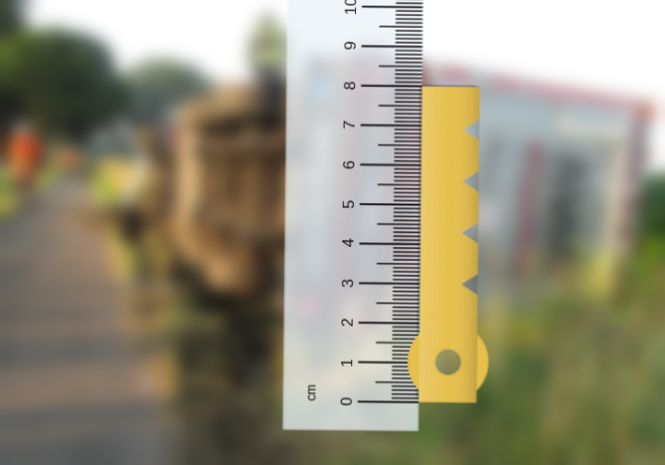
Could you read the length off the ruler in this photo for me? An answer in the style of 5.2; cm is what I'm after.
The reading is 8; cm
